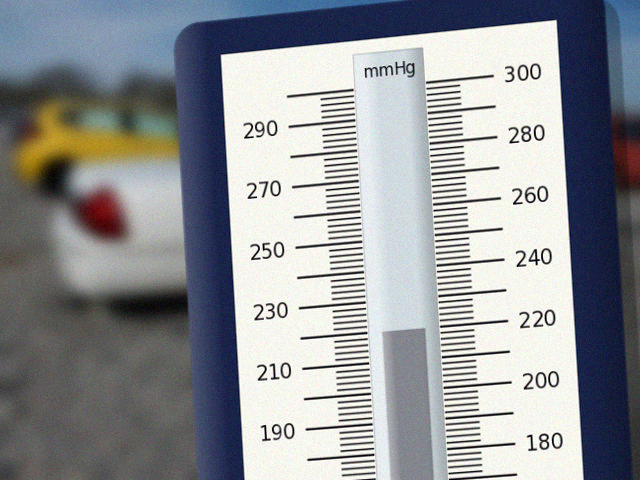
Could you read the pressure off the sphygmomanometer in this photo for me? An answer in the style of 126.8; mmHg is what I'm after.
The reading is 220; mmHg
